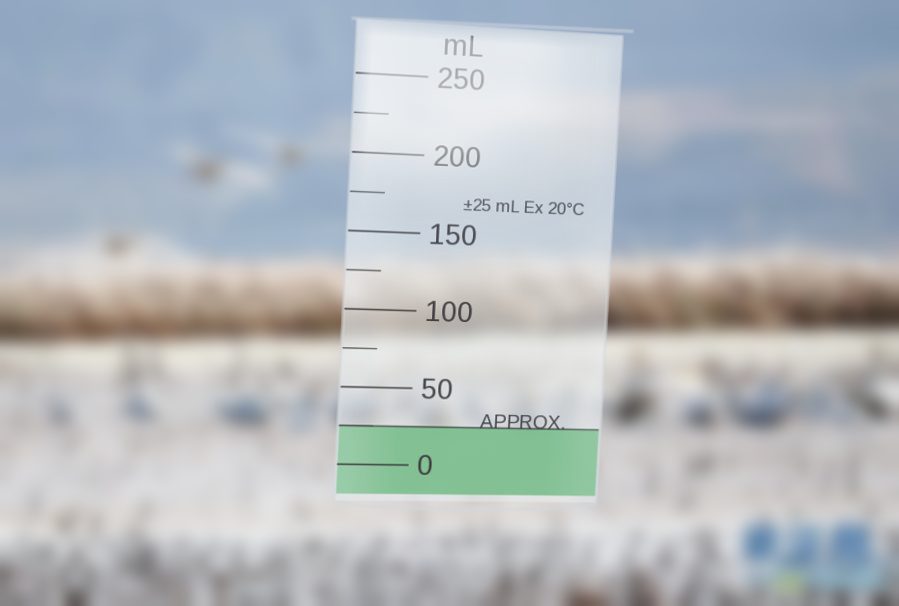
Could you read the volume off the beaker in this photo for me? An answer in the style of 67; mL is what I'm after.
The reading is 25; mL
